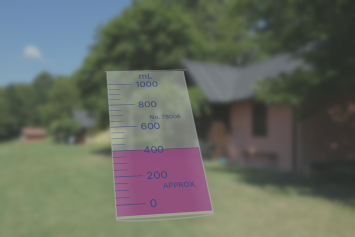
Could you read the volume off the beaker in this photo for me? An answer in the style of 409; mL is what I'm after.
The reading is 400; mL
